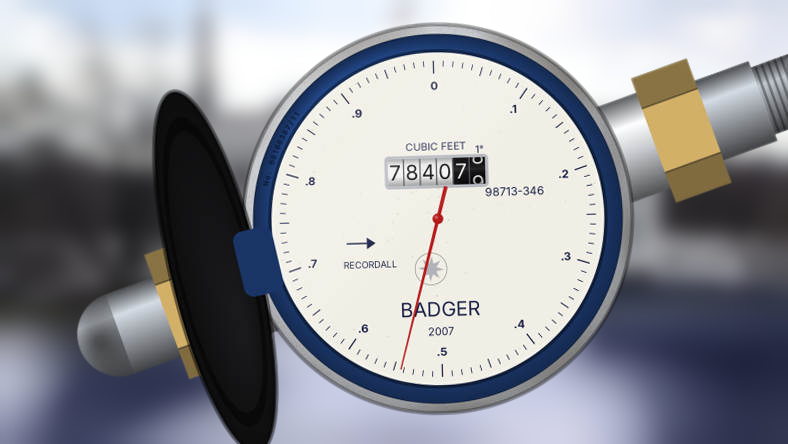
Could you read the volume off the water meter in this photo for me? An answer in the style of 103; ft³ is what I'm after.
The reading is 784078.54; ft³
